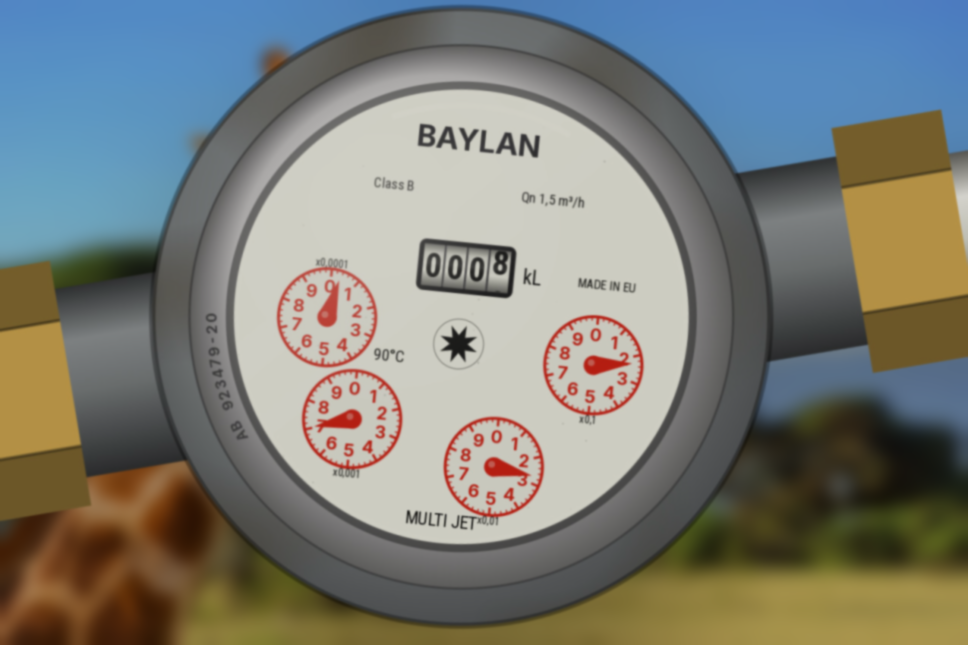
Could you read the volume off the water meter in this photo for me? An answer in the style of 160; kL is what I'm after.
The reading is 8.2270; kL
